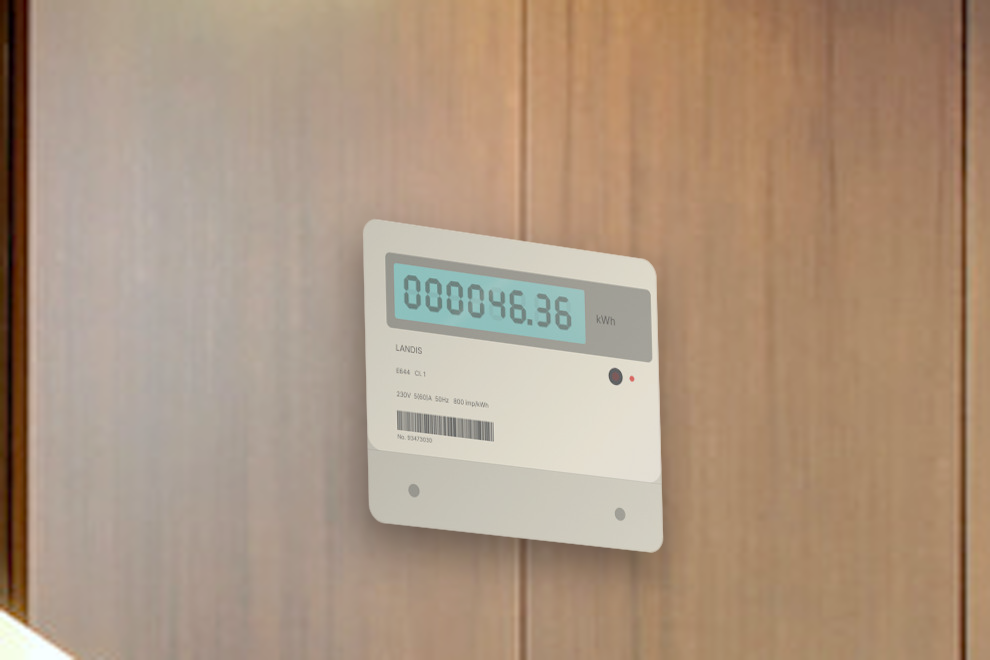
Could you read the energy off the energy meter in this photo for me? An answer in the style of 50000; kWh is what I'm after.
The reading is 46.36; kWh
